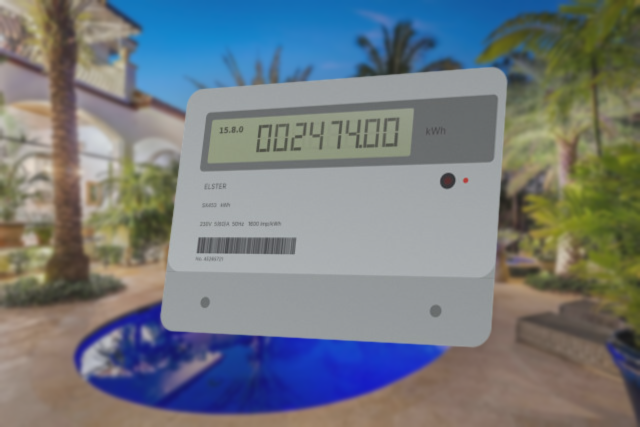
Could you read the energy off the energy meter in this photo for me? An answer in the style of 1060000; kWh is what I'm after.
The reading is 2474.00; kWh
